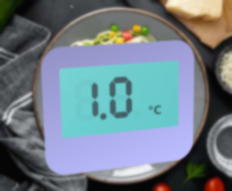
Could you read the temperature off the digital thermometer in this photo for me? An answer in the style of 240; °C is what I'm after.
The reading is 1.0; °C
